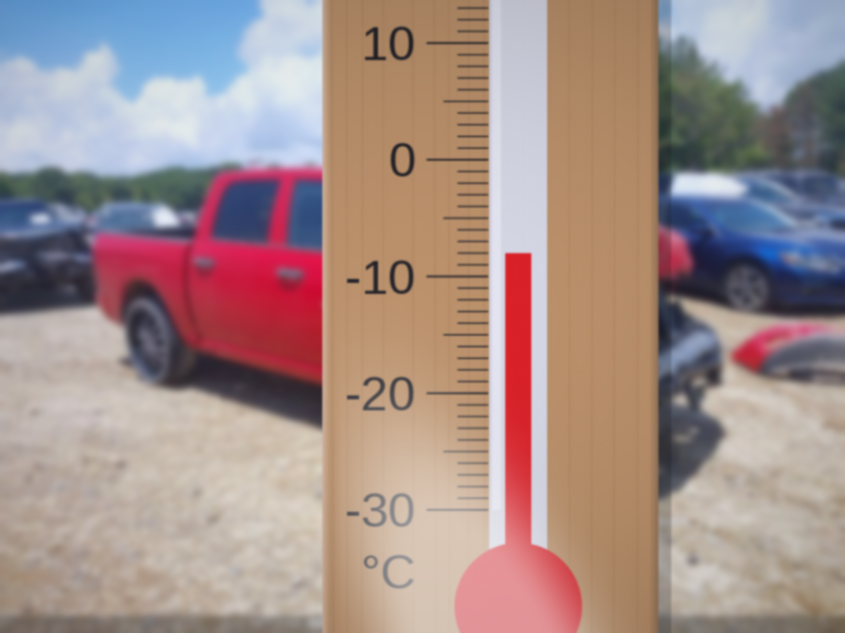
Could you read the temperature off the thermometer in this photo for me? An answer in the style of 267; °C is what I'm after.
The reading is -8; °C
